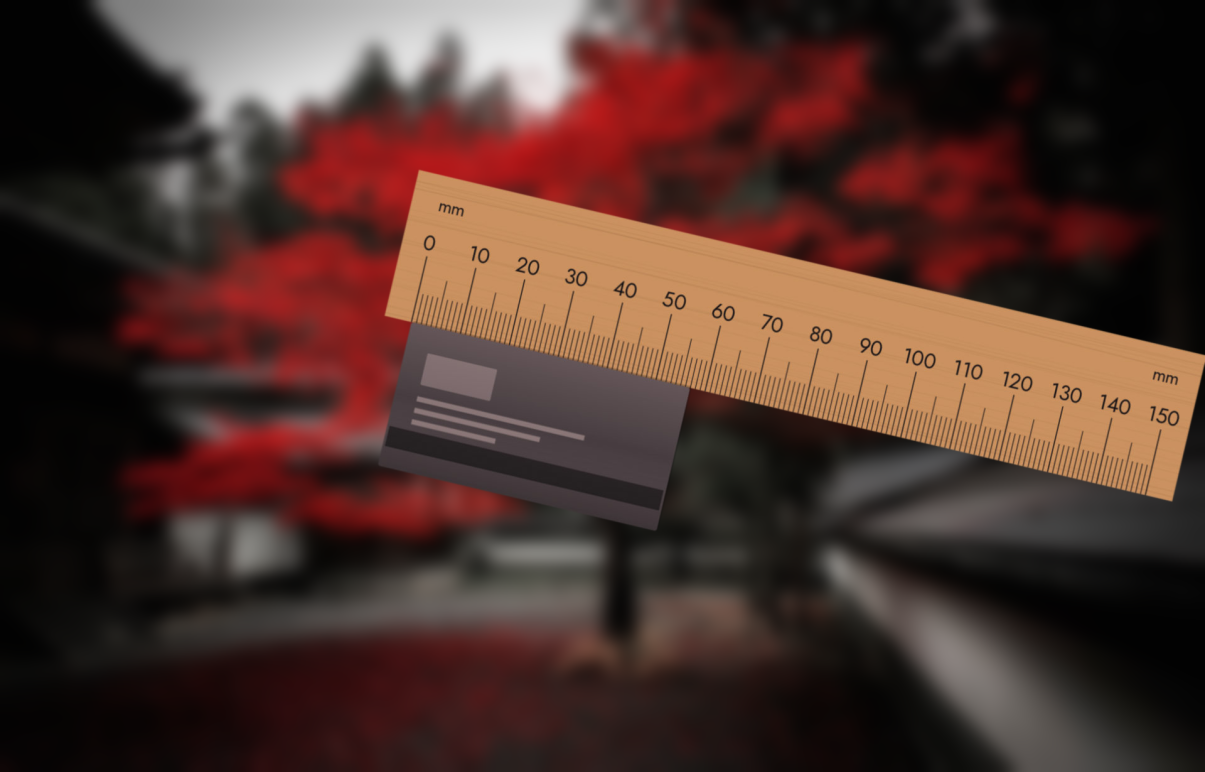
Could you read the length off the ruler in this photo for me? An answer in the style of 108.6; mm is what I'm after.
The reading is 57; mm
